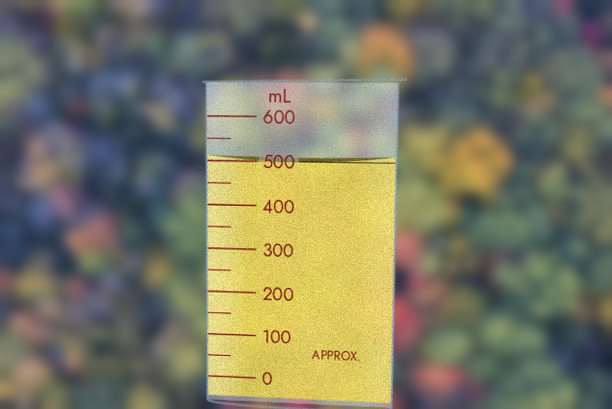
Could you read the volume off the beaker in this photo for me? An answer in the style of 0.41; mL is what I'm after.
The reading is 500; mL
